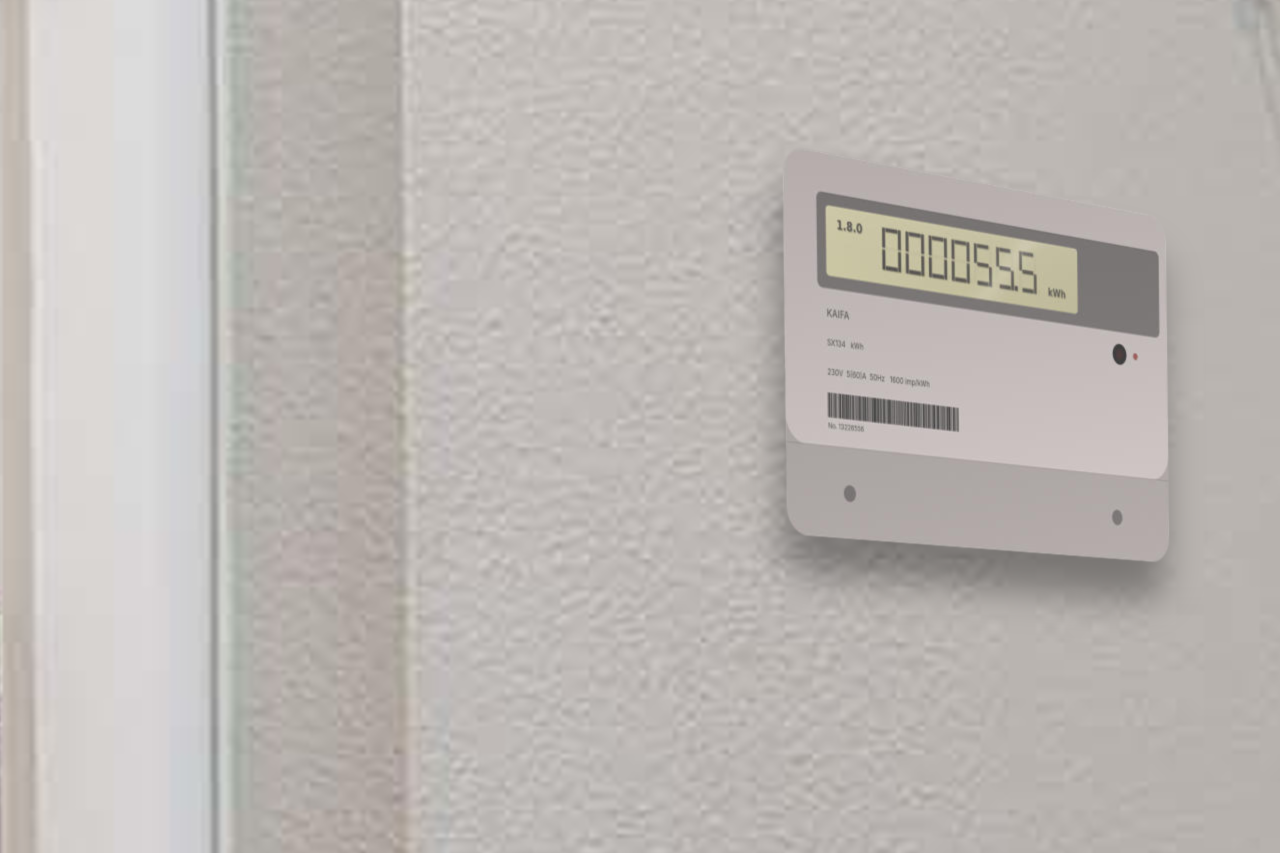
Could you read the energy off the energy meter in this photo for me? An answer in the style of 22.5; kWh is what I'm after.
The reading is 55.5; kWh
